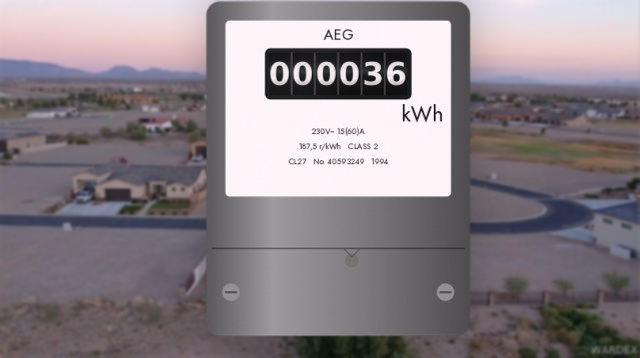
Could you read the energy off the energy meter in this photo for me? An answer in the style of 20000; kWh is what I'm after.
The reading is 36; kWh
